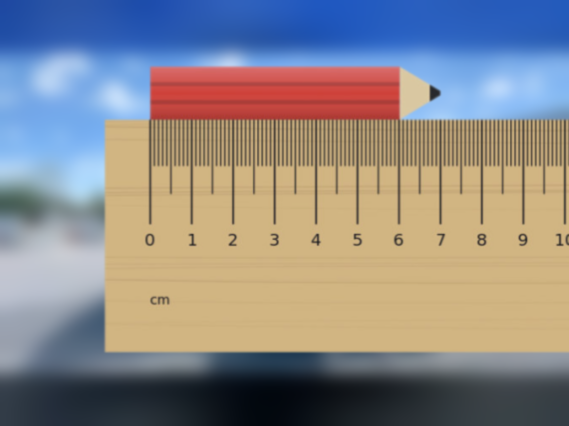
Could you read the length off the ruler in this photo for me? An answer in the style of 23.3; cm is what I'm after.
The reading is 7; cm
